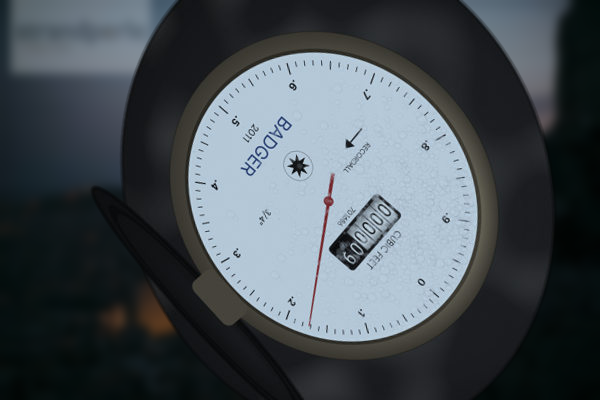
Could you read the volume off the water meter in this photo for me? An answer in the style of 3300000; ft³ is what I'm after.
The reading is 9.17; ft³
